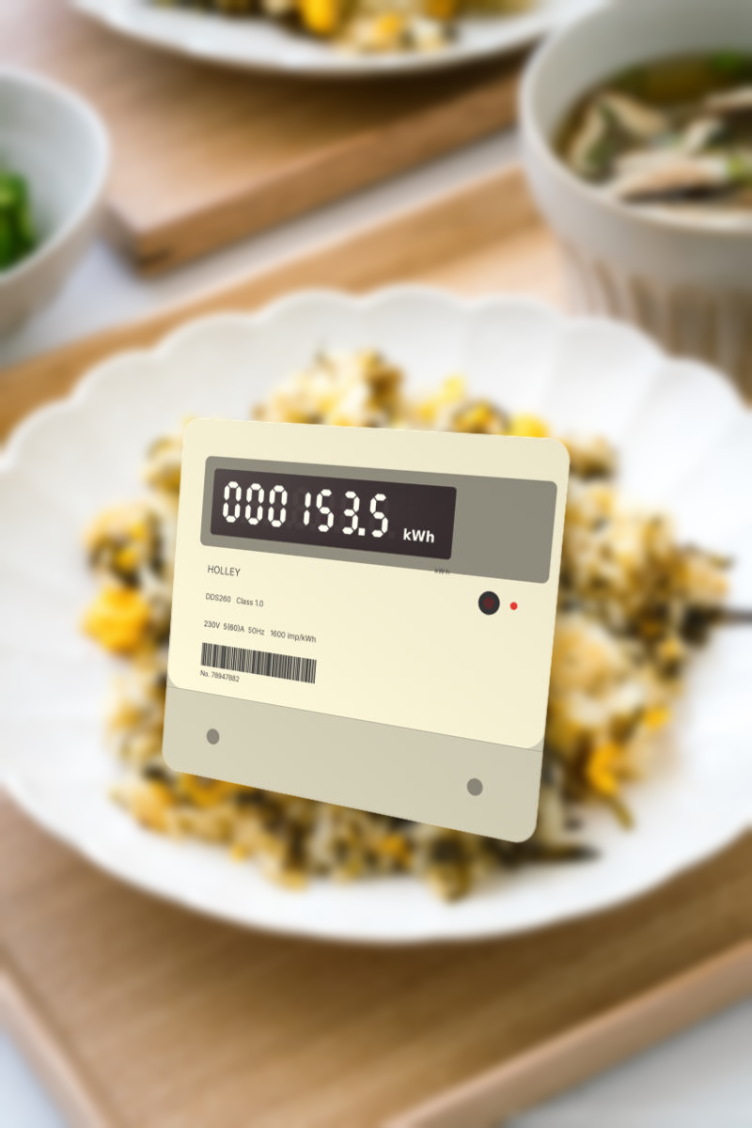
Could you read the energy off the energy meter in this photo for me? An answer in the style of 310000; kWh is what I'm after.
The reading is 153.5; kWh
